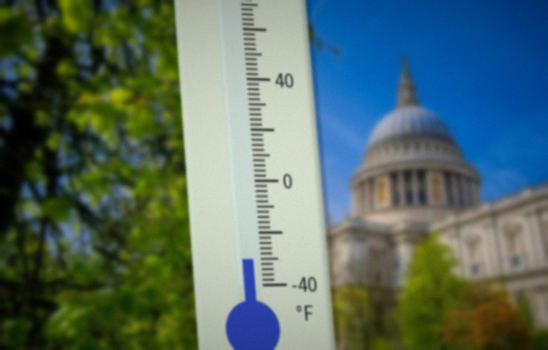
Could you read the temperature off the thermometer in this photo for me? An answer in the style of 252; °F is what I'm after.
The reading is -30; °F
